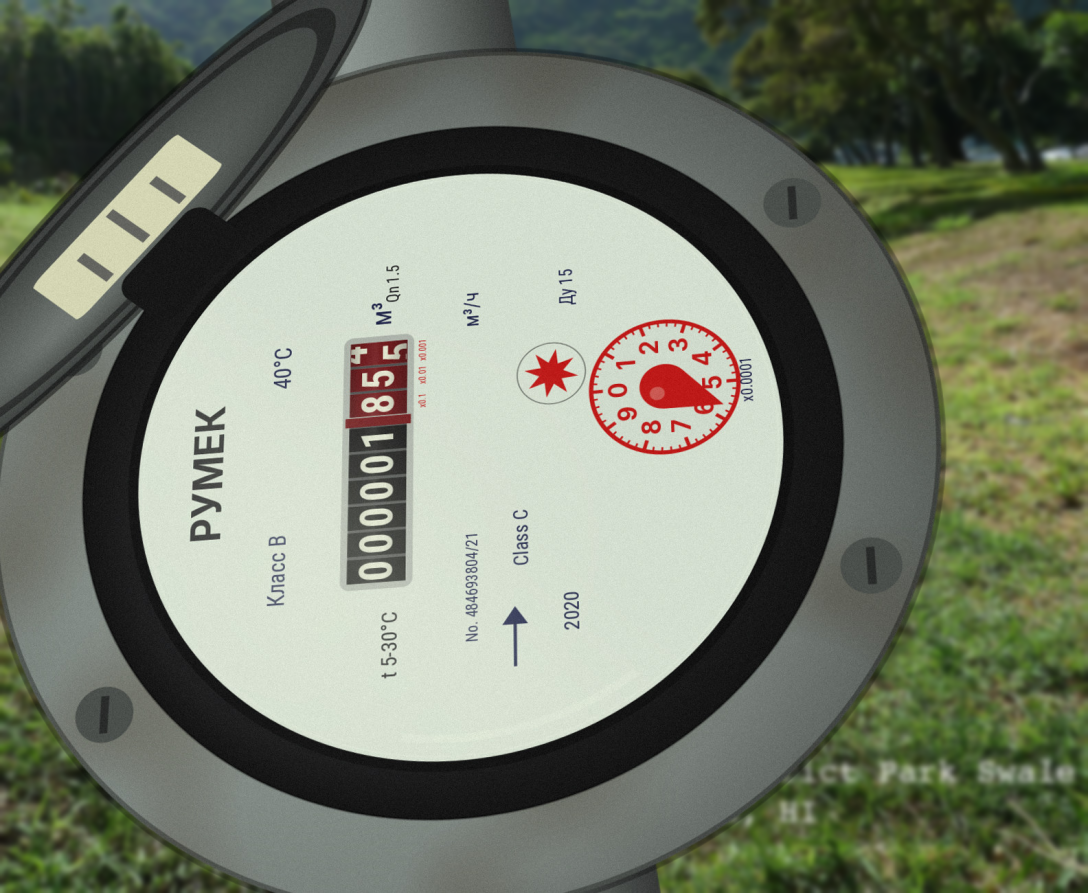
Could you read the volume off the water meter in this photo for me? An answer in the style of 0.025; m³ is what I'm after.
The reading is 1.8545; m³
